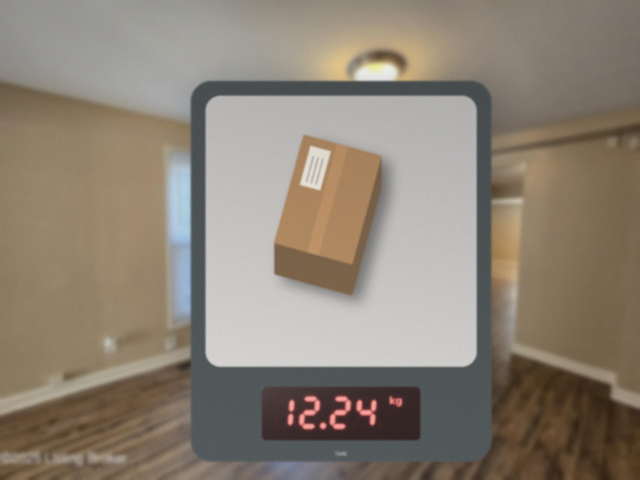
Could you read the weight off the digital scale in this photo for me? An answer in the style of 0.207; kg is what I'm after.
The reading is 12.24; kg
